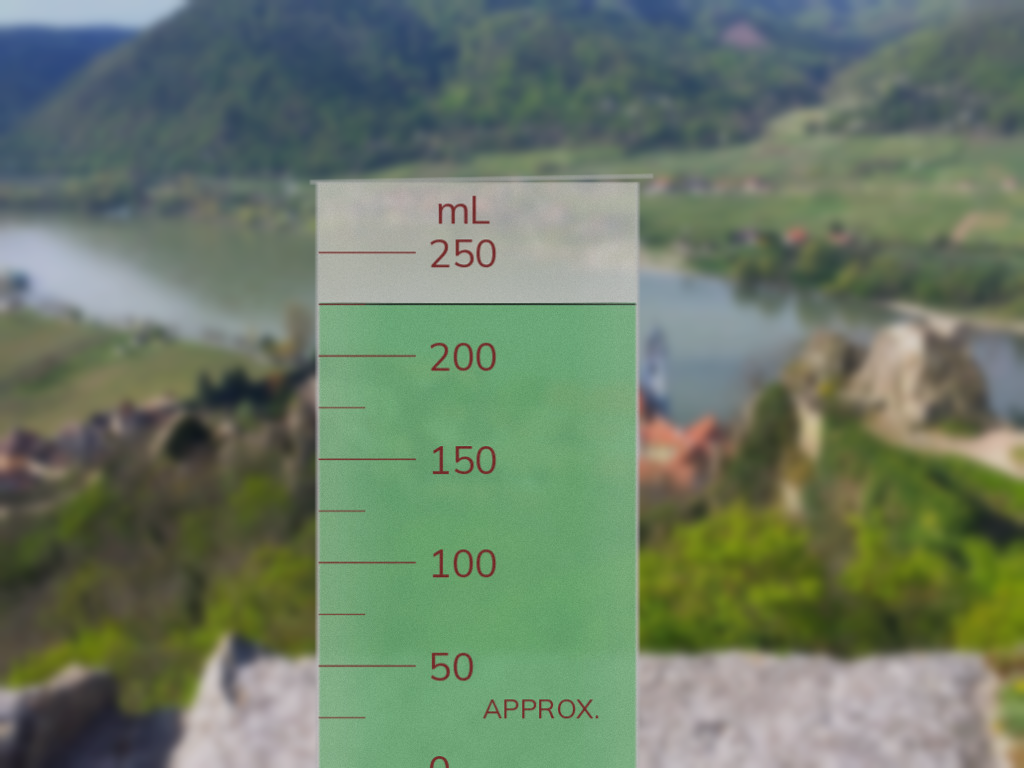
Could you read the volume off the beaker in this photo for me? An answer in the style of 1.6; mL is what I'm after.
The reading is 225; mL
